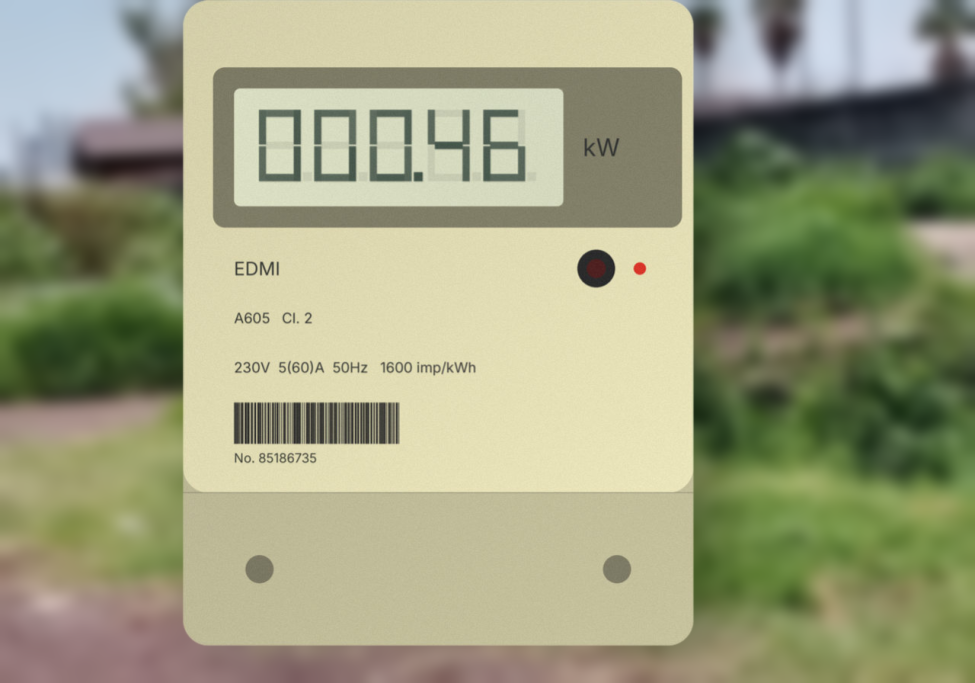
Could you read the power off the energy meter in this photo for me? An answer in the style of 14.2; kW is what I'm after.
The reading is 0.46; kW
